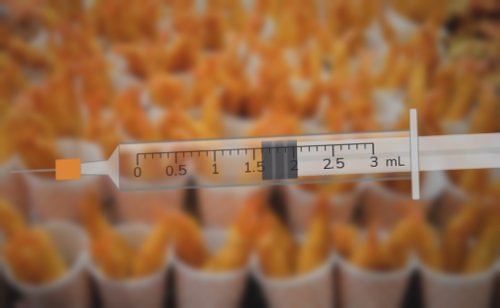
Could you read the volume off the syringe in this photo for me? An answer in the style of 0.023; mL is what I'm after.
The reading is 1.6; mL
